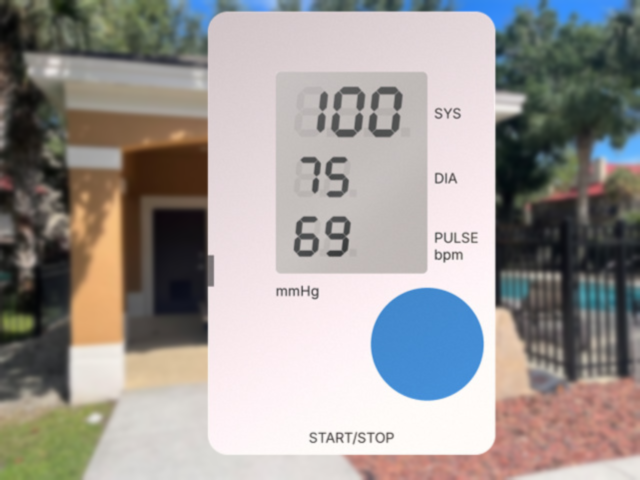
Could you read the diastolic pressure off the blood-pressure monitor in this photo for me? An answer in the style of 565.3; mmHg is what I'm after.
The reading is 75; mmHg
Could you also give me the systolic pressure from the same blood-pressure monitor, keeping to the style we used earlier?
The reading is 100; mmHg
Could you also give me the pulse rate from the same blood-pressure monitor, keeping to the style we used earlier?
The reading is 69; bpm
